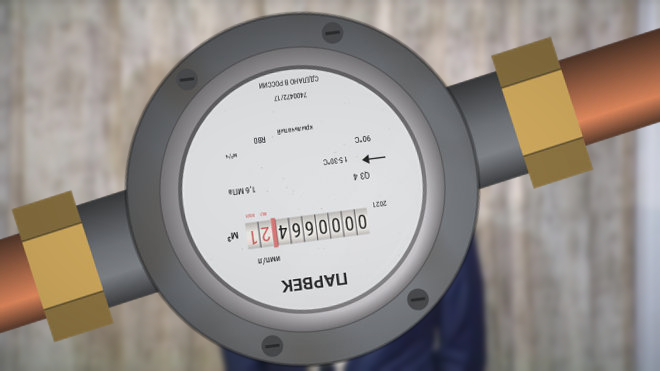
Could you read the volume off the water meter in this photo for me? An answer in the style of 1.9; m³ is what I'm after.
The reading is 664.21; m³
